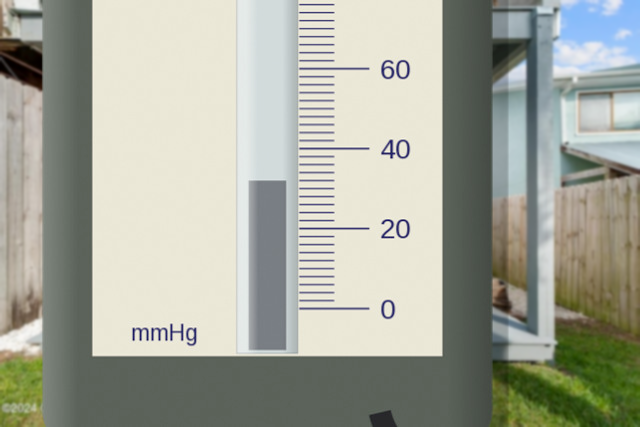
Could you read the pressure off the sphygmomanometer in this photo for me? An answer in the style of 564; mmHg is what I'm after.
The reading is 32; mmHg
